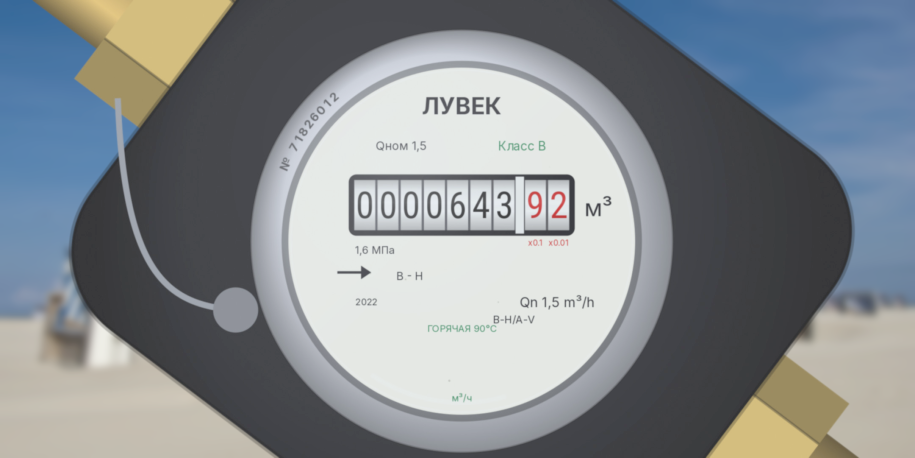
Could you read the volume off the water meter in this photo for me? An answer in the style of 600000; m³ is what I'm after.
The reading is 643.92; m³
